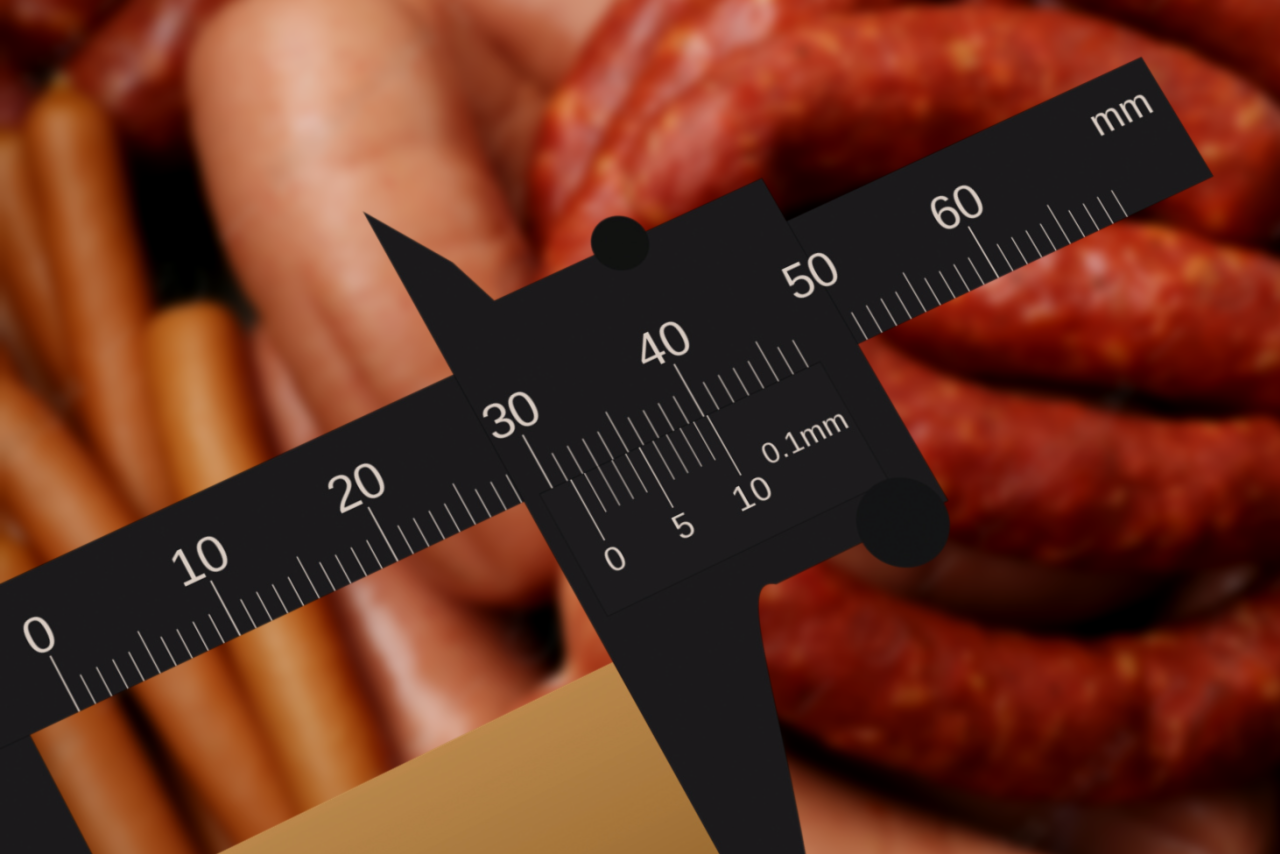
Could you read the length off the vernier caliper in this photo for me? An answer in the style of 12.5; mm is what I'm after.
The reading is 31.2; mm
